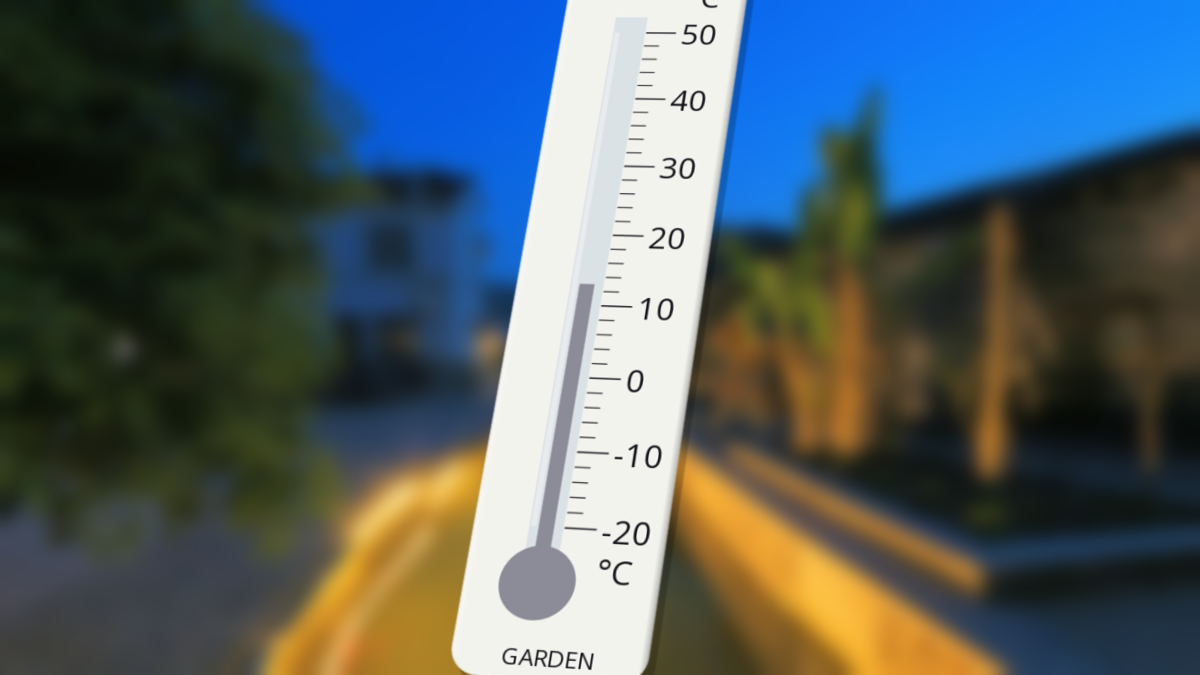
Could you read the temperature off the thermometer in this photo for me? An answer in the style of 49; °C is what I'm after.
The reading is 13; °C
